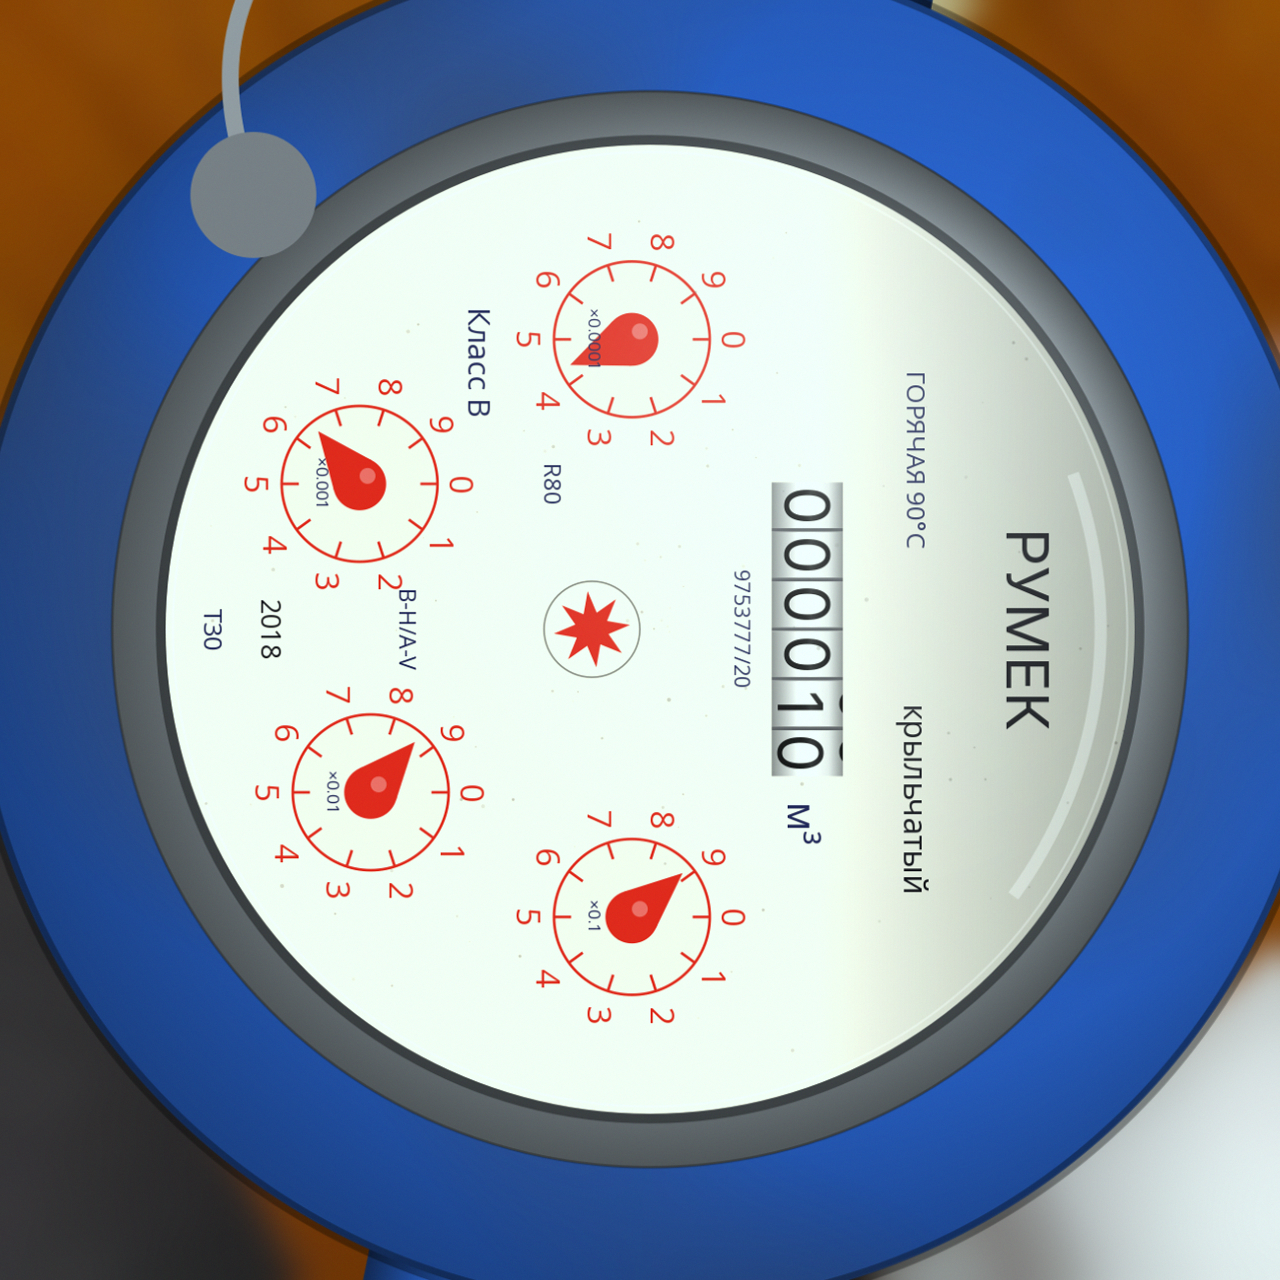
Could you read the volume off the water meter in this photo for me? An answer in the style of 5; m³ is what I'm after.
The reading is 9.8864; m³
